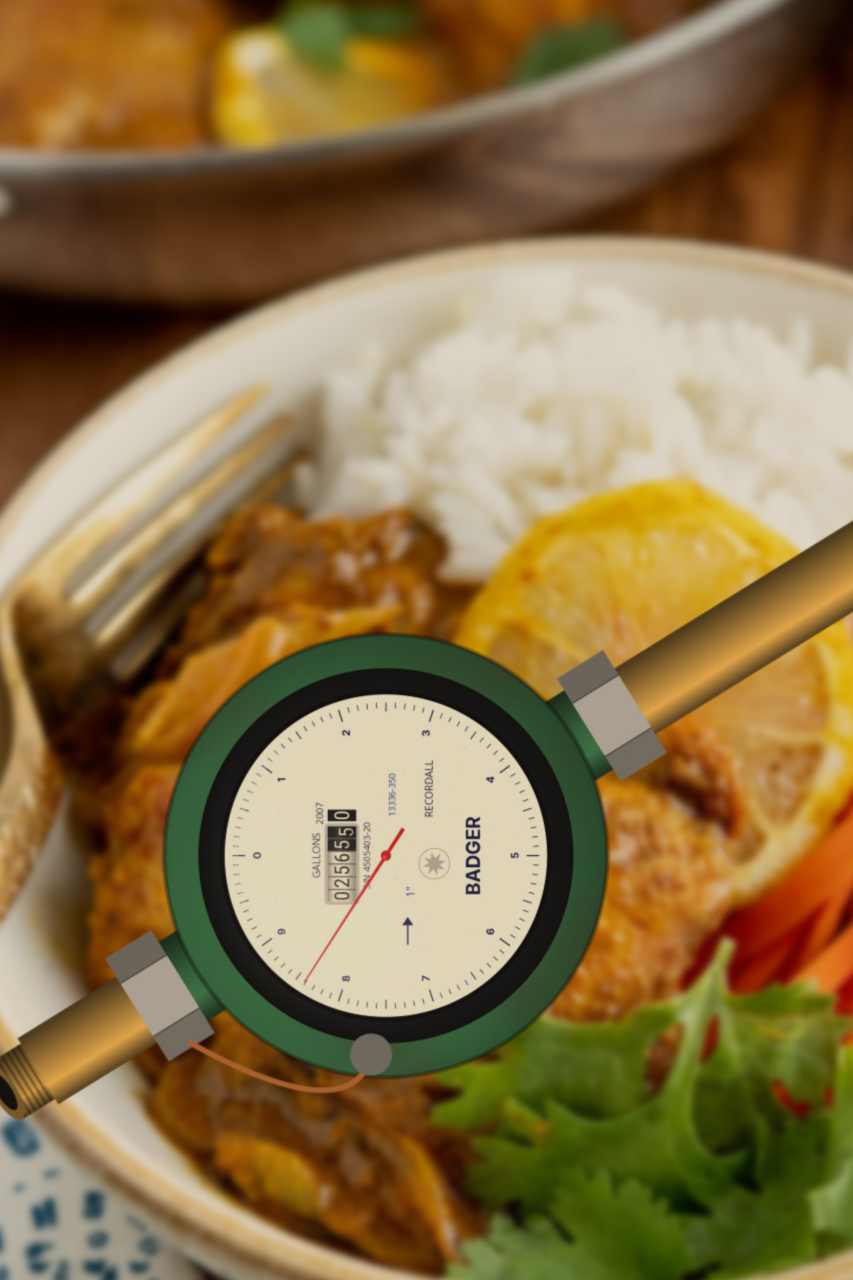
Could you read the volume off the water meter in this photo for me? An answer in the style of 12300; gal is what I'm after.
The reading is 256548.4; gal
